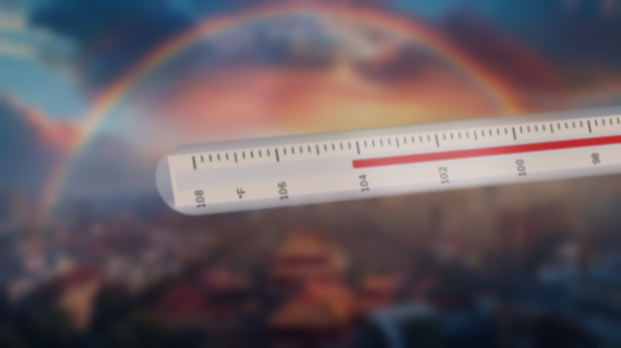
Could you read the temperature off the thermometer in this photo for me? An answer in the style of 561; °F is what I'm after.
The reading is 104.2; °F
